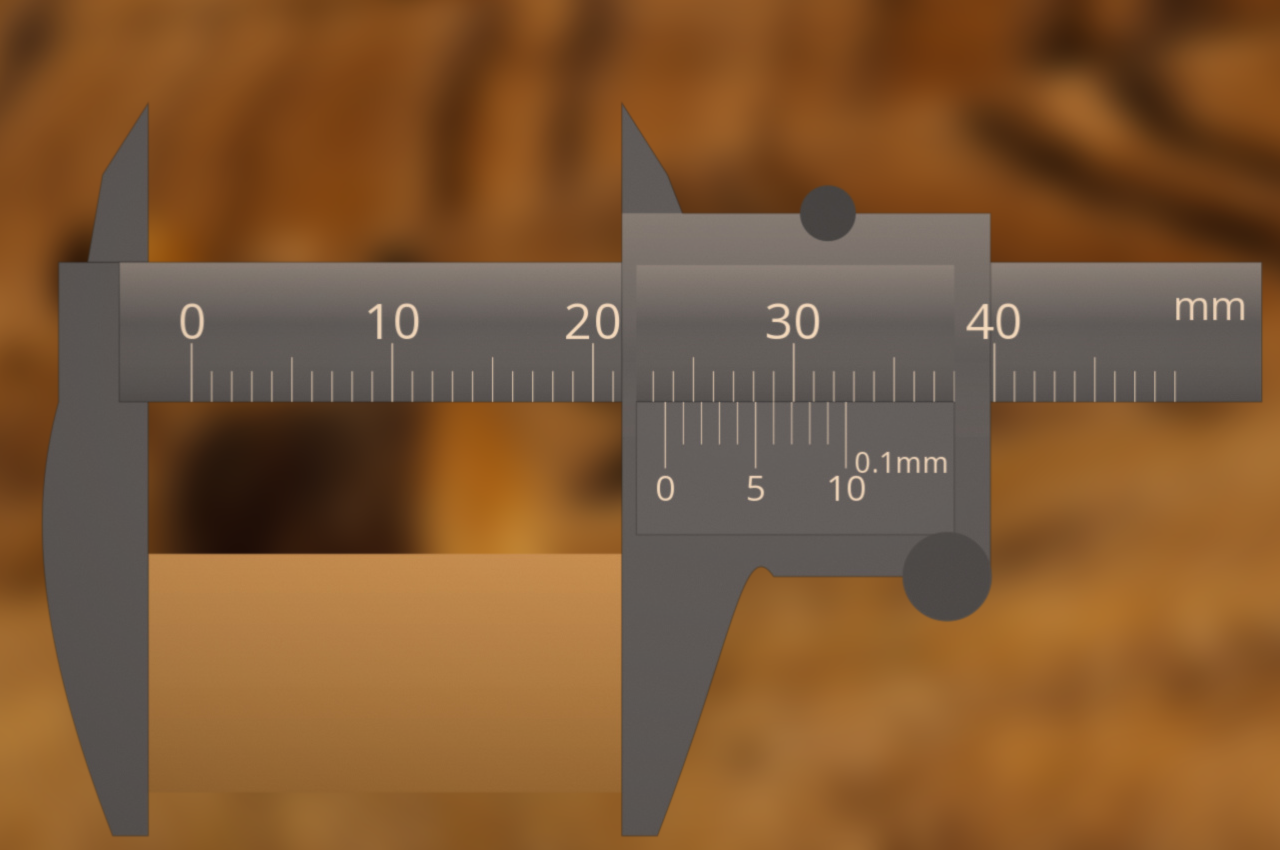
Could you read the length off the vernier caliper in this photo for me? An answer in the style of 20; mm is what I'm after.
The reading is 23.6; mm
